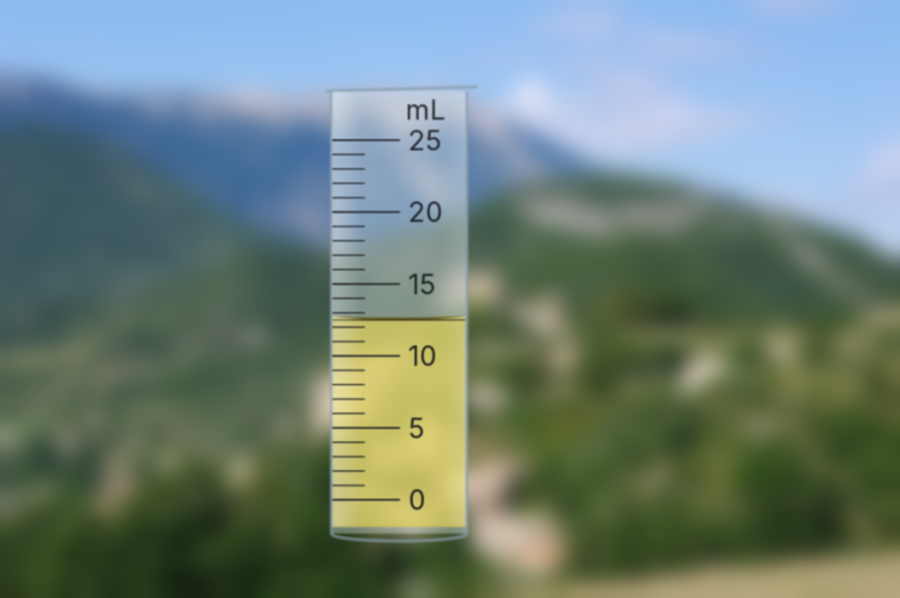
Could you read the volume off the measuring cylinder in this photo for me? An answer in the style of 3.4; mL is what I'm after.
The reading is 12.5; mL
